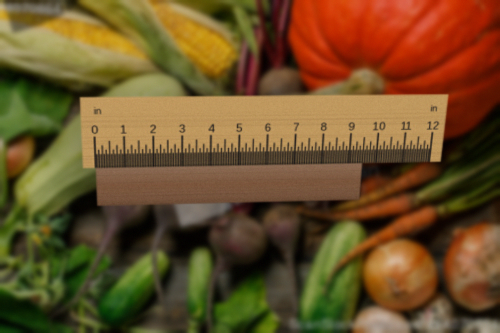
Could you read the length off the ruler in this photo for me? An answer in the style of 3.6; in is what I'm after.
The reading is 9.5; in
